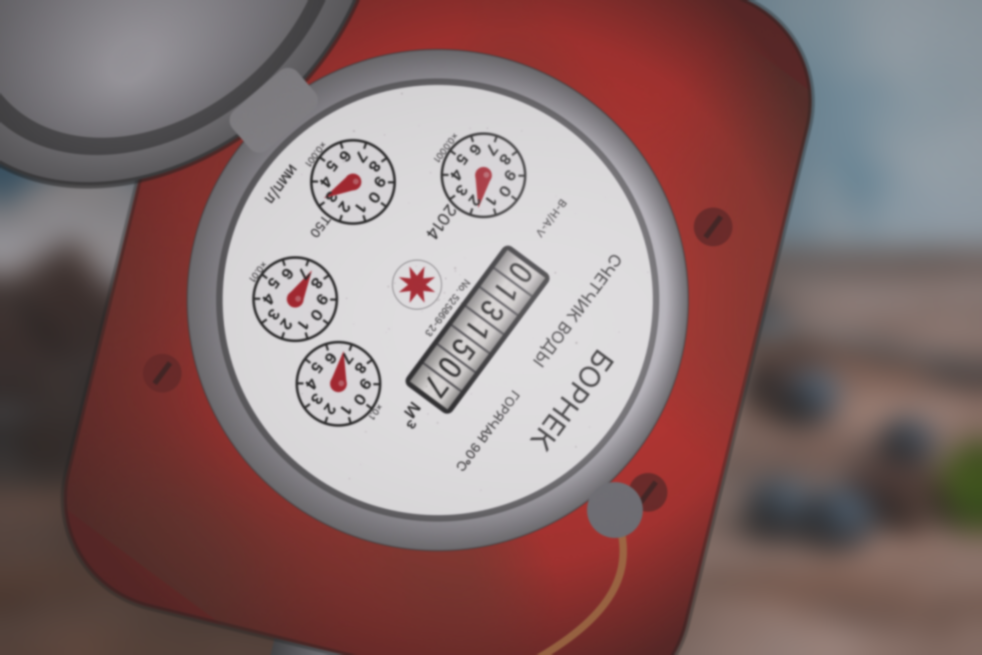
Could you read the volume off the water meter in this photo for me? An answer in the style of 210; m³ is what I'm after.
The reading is 131507.6731; m³
